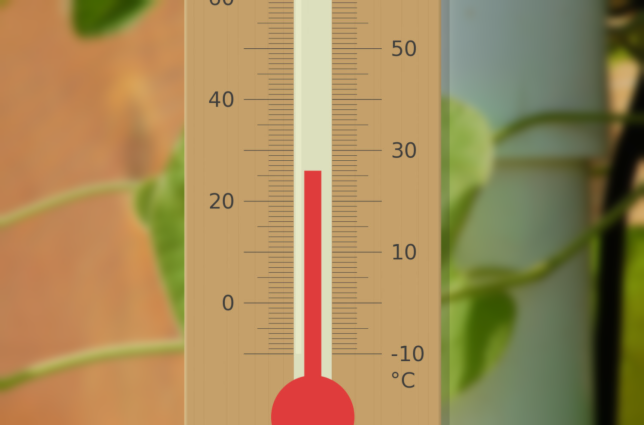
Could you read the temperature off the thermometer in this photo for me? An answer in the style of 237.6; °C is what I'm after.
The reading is 26; °C
